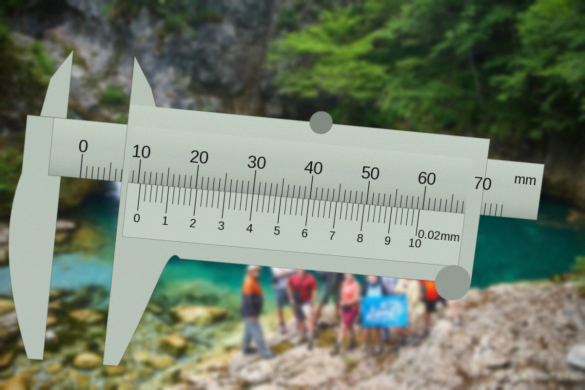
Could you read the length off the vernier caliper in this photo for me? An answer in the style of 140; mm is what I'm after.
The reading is 10.4; mm
